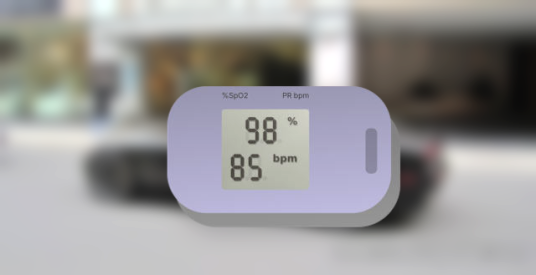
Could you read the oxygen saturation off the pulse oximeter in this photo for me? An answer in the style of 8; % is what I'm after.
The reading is 98; %
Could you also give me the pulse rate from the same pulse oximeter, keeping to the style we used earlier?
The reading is 85; bpm
